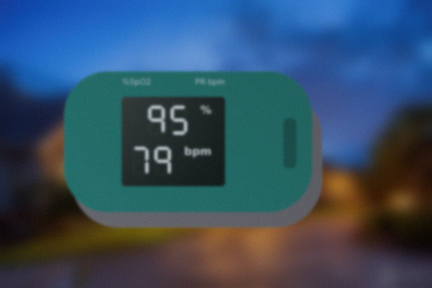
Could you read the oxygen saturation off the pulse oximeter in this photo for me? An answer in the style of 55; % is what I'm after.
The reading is 95; %
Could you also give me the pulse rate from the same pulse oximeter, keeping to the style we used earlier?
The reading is 79; bpm
